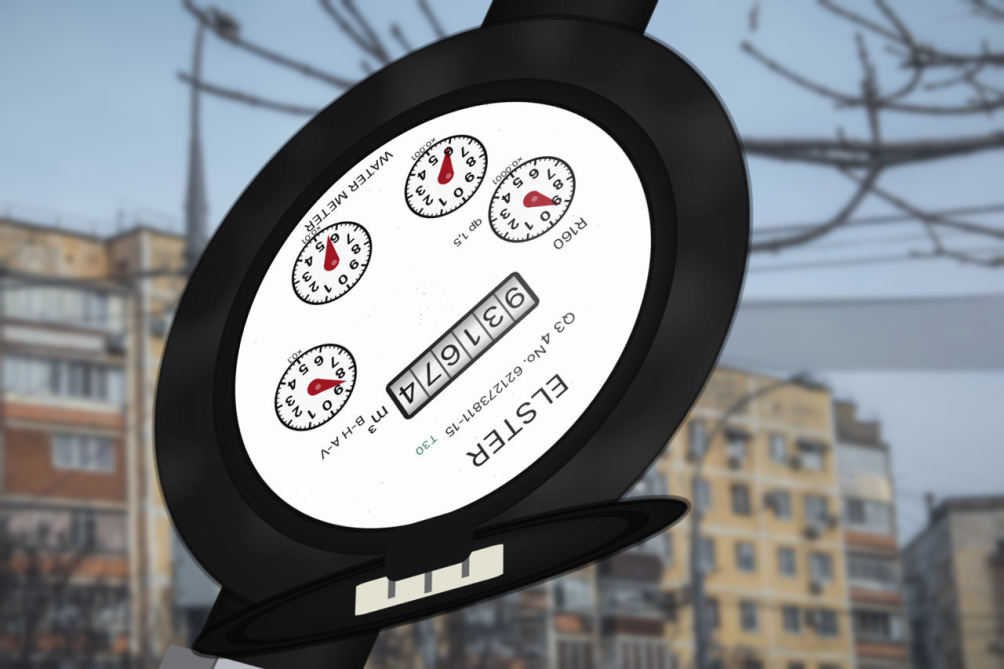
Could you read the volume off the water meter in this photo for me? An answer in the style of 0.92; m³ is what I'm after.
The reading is 931674.8559; m³
